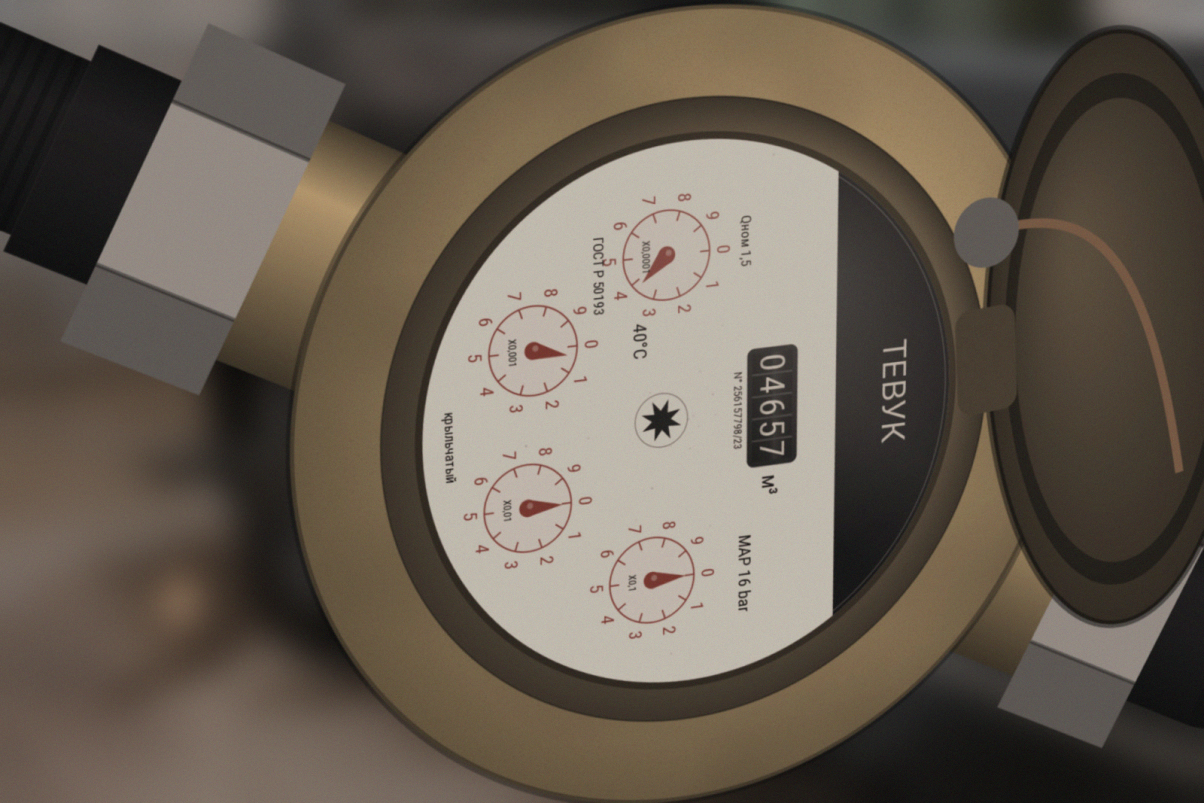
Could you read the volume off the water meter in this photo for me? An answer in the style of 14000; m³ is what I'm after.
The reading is 4657.0003; m³
